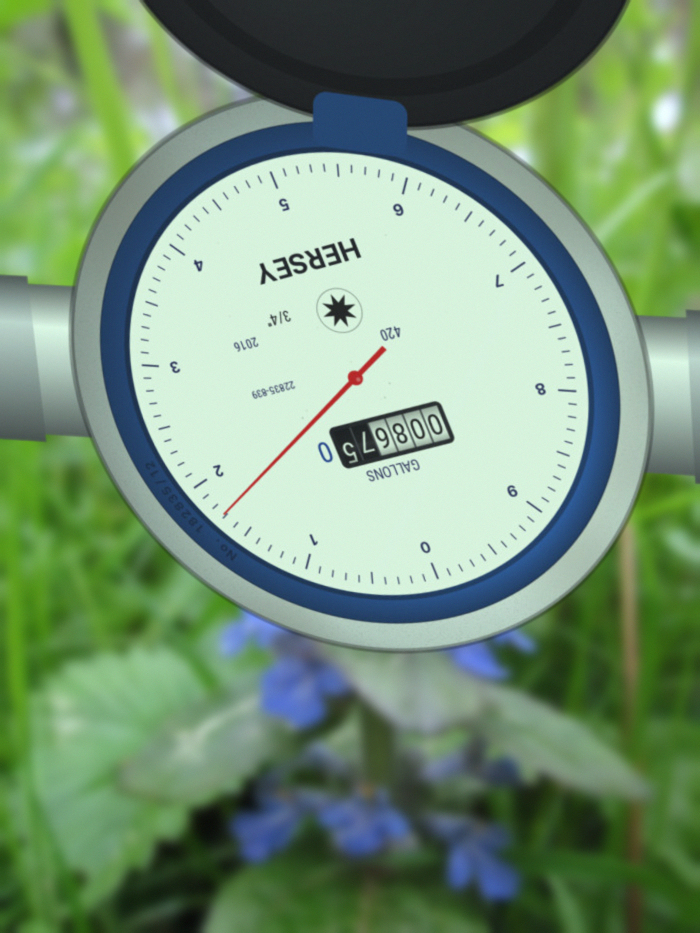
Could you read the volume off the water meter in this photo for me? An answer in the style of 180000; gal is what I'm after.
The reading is 86751.7; gal
